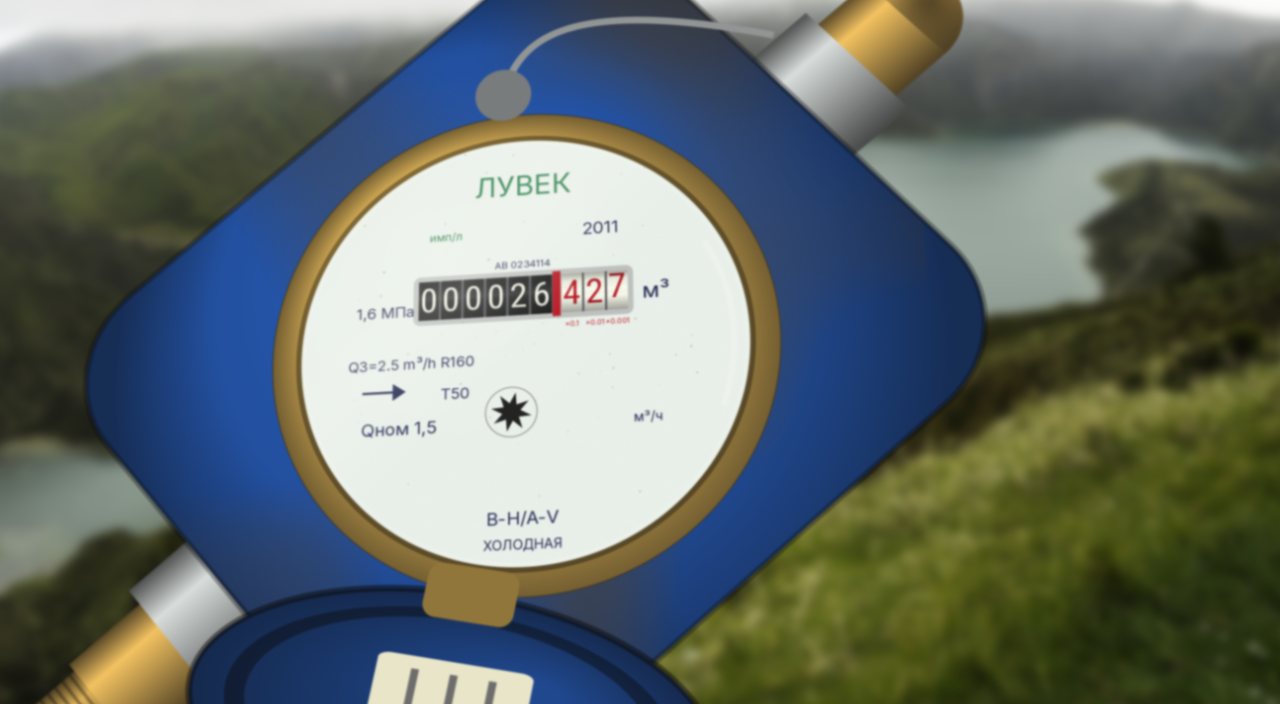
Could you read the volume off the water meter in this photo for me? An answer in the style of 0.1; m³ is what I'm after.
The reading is 26.427; m³
